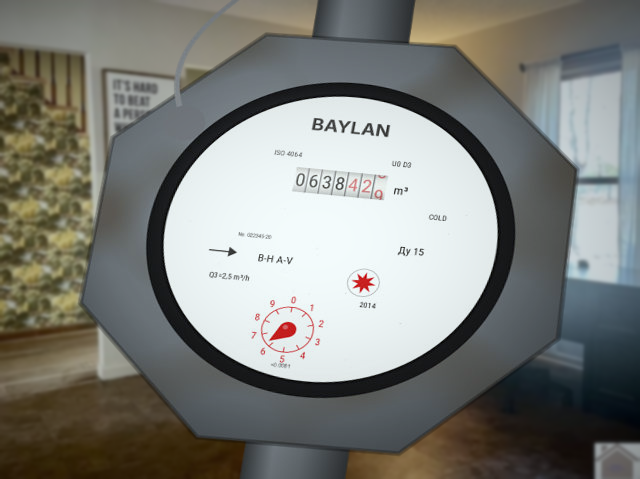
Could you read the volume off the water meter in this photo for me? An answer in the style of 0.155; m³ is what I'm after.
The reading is 638.4286; m³
